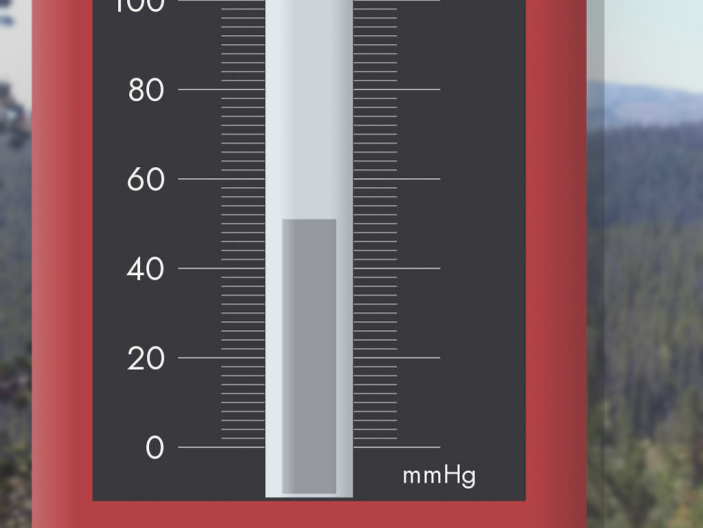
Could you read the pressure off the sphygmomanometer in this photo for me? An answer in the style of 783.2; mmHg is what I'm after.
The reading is 51; mmHg
